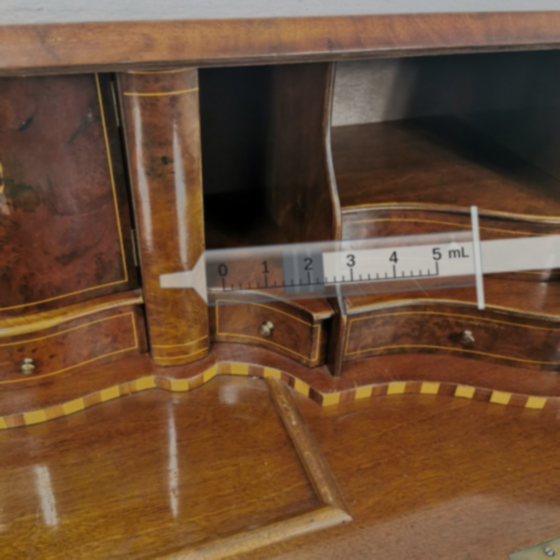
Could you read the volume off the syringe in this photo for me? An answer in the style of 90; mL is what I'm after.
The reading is 1.4; mL
